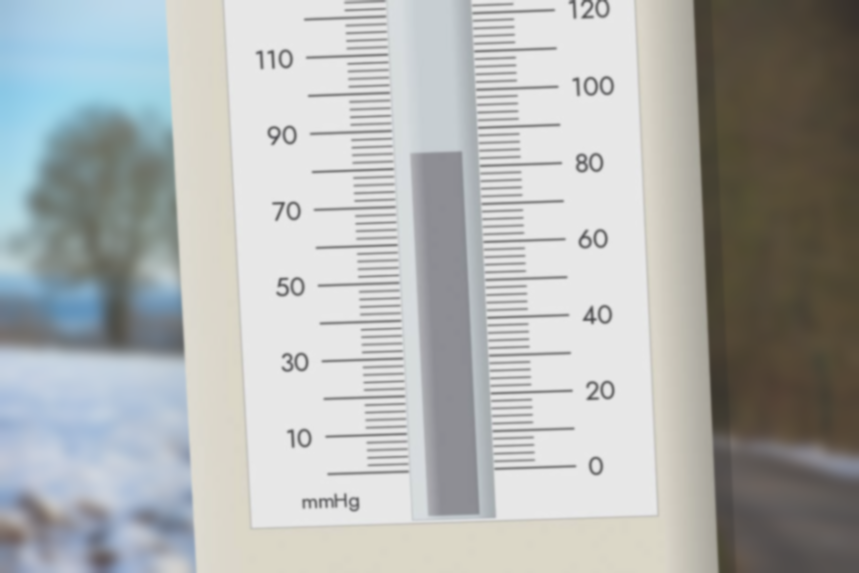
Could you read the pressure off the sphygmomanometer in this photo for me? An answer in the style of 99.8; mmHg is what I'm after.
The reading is 84; mmHg
